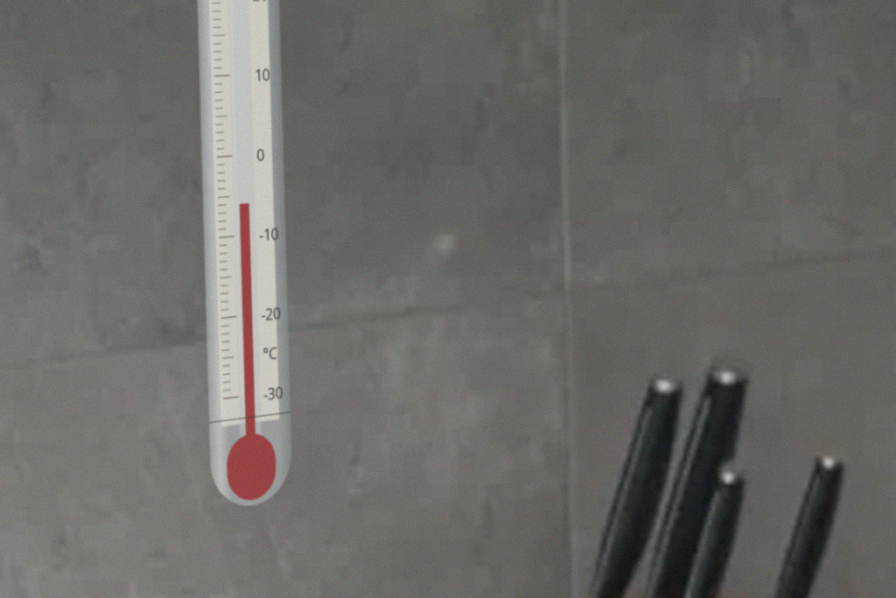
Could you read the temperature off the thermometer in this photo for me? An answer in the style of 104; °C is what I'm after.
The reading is -6; °C
